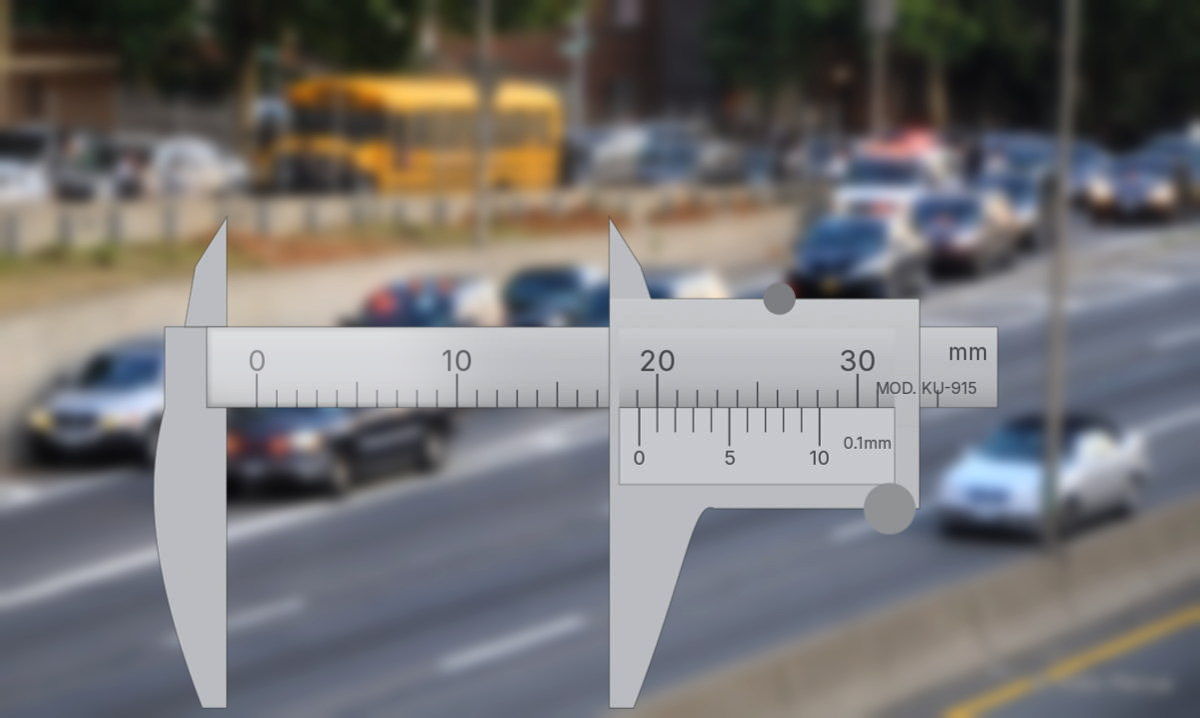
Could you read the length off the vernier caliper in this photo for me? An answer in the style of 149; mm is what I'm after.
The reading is 19.1; mm
